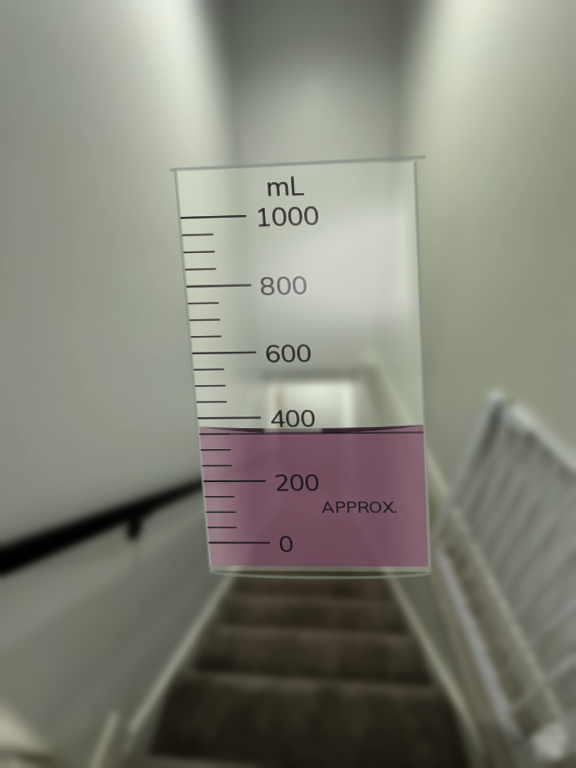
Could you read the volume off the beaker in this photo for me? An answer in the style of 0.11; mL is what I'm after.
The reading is 350; mL
